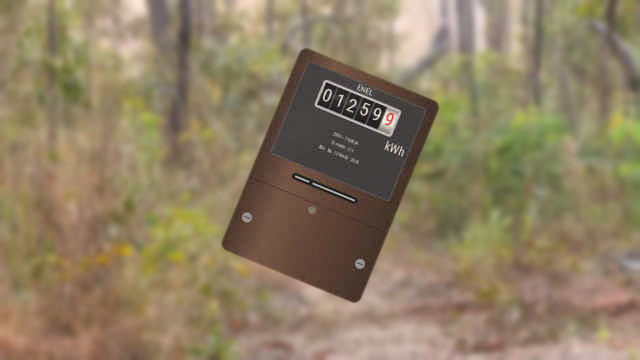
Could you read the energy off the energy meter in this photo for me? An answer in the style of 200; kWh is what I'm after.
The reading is 1259.9; kWh
